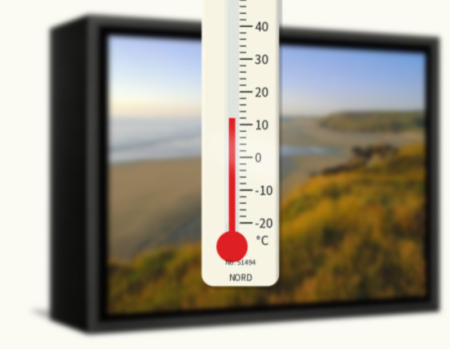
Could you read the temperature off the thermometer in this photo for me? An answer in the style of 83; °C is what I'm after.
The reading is 12; °C
